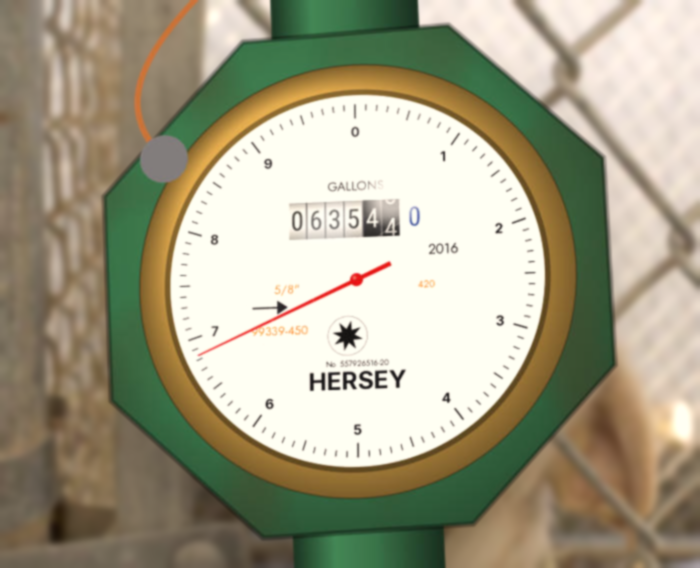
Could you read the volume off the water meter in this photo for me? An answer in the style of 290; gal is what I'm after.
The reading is 635436.8; gal
